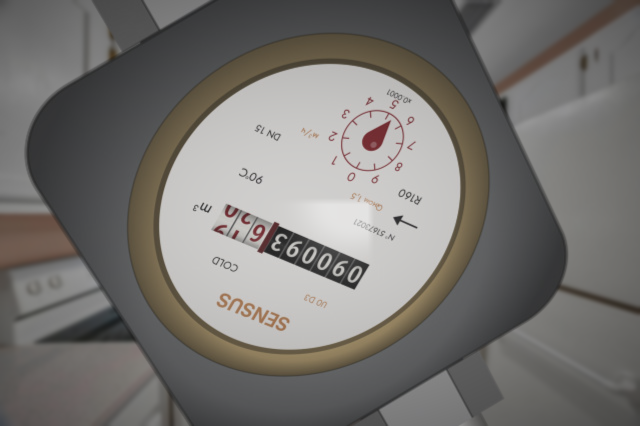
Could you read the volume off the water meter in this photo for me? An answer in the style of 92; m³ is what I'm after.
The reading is 90093.6195; m³
